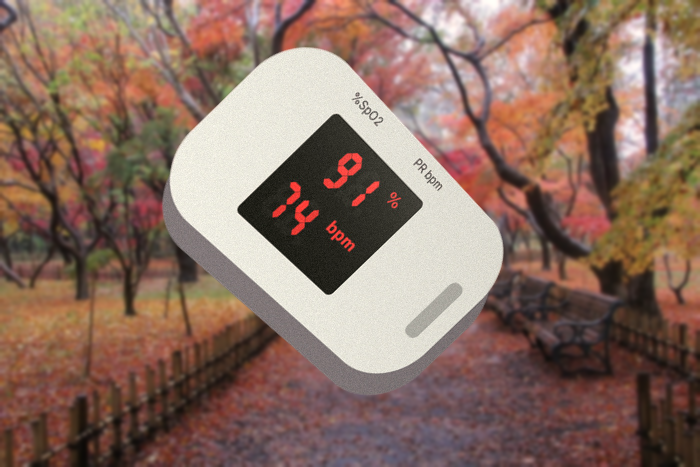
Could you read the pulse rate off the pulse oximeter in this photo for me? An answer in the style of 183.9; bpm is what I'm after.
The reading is 74; bpm
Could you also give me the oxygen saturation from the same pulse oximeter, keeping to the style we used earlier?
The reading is 91; %
